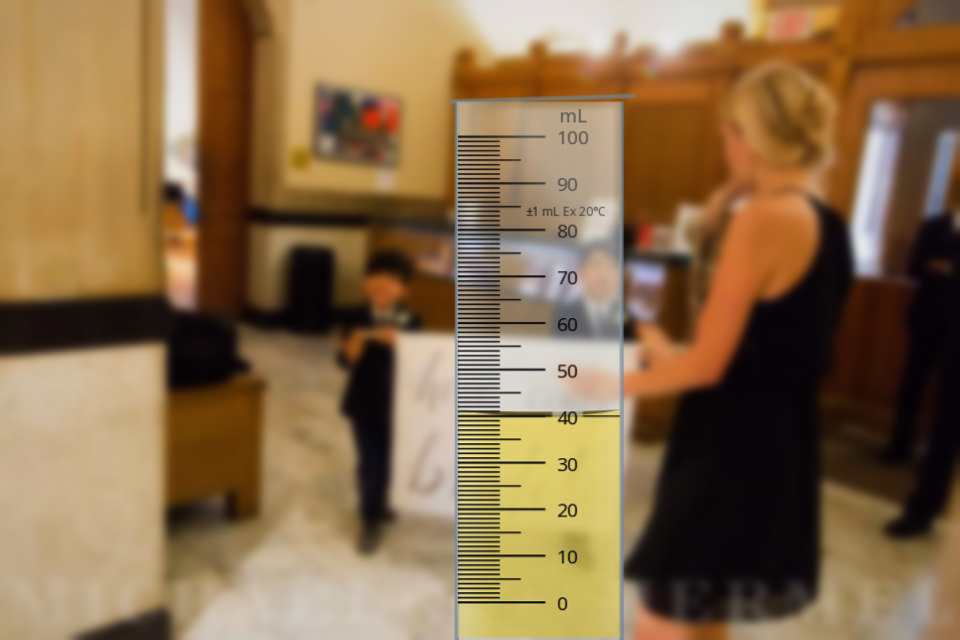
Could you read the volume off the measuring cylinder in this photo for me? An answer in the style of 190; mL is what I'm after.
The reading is 40; mL
